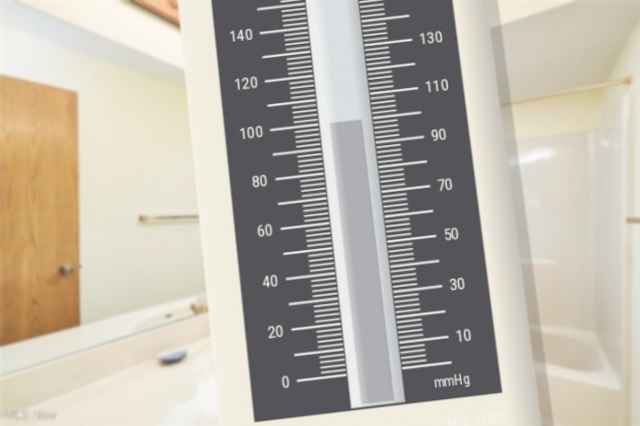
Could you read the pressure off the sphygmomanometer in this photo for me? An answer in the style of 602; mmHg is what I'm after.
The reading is 100; mmHg
